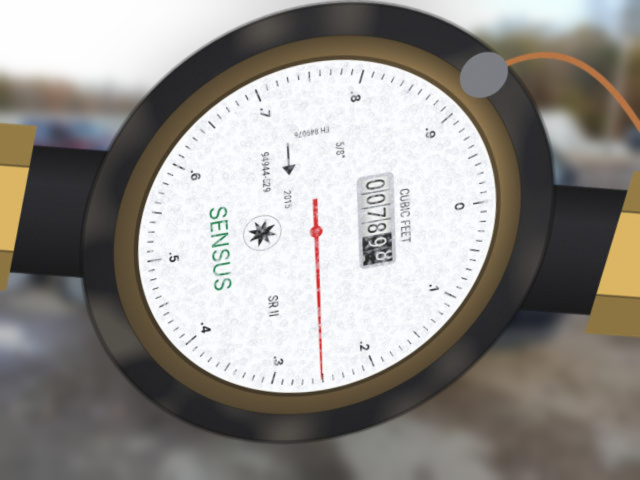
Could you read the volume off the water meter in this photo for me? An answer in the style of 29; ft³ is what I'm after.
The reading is 7898.25; ft³
